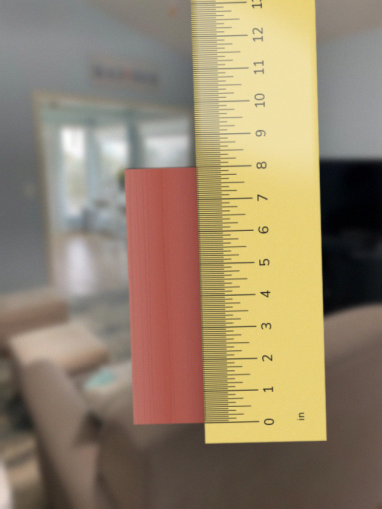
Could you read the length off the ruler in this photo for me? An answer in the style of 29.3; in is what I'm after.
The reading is 8; in
